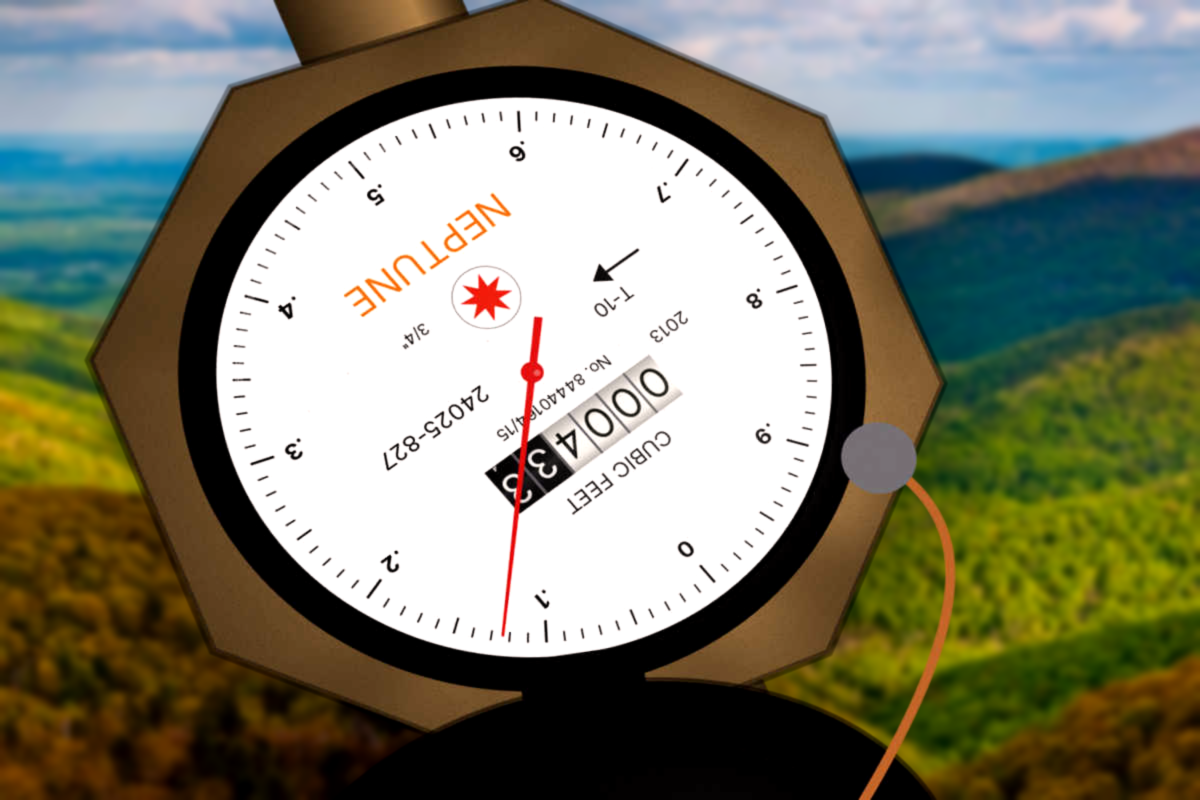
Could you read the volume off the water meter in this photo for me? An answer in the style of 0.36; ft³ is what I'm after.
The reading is 433.12; ft³
